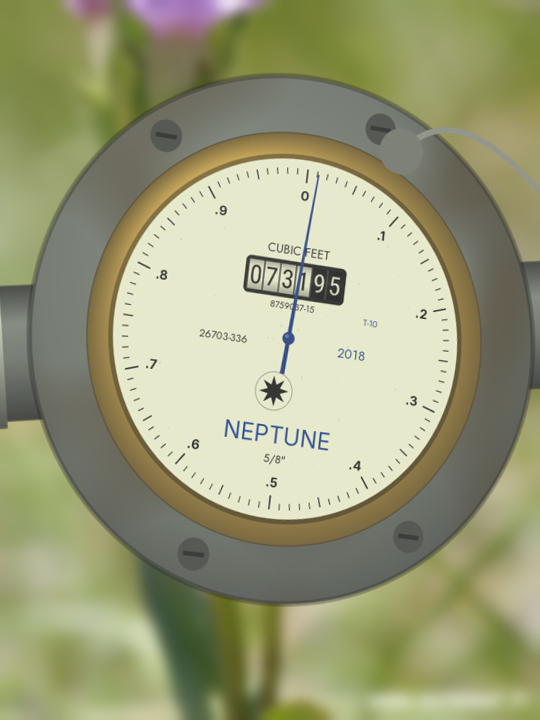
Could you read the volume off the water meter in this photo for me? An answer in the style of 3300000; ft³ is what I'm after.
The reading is 73195.01; ft³
